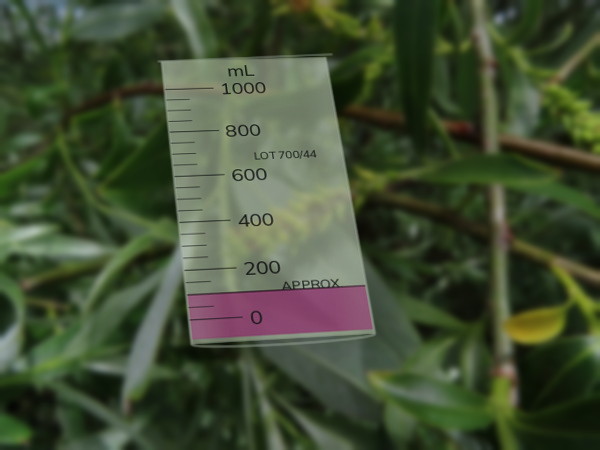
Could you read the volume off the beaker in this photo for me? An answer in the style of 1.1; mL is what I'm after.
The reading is 100; mL
